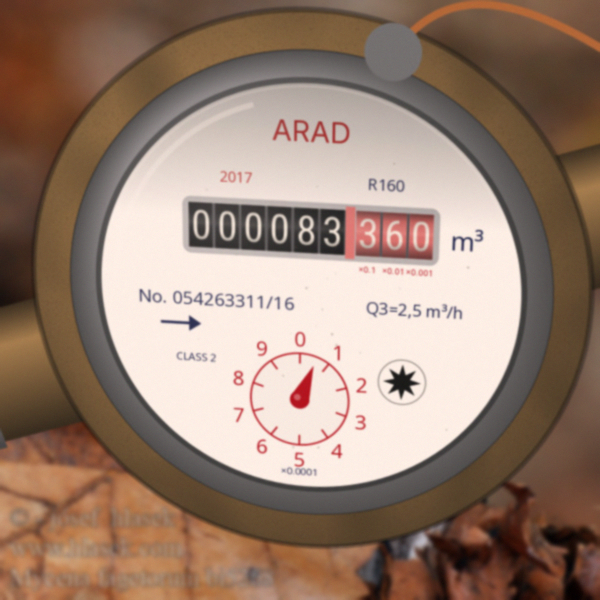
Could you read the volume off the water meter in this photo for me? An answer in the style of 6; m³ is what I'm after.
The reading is 83.3600; m³
